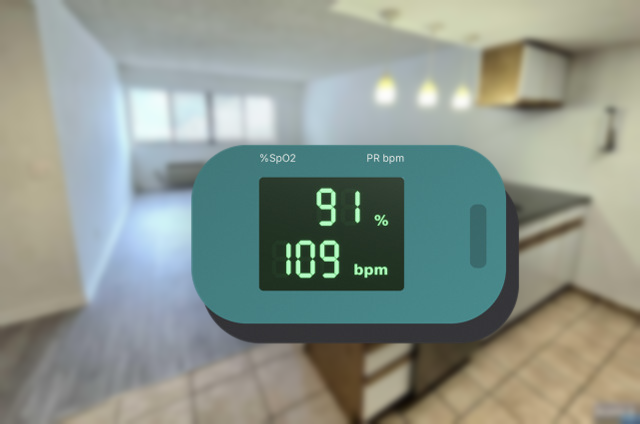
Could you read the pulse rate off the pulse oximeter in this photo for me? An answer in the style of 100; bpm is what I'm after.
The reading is 109; bpm
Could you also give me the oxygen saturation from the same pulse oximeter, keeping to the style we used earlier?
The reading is 91; %
